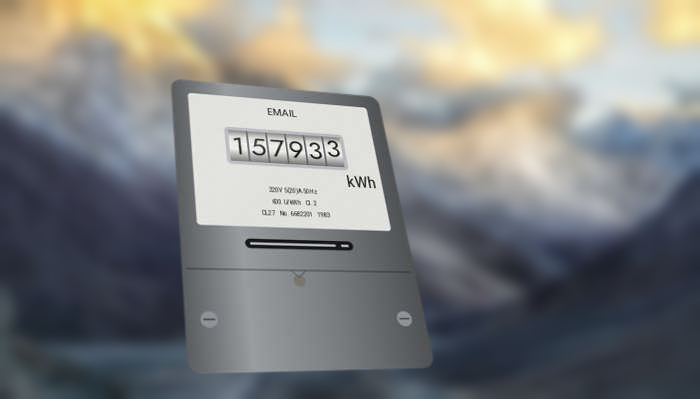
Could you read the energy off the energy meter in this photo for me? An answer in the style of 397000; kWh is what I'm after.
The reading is 157933; kWh
